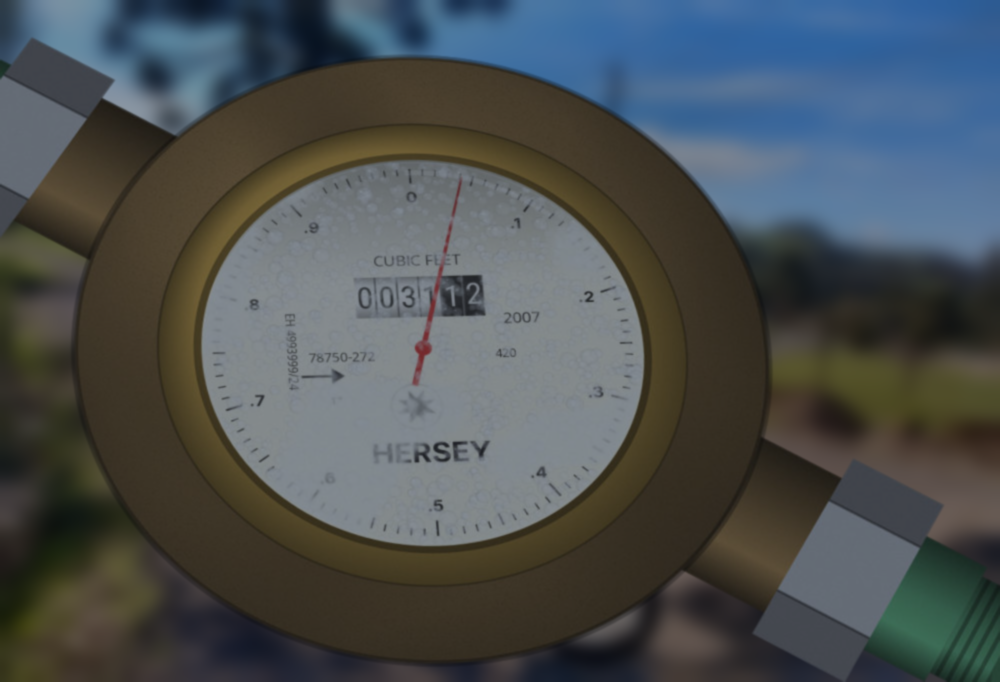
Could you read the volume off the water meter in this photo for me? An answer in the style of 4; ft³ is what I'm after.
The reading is 3112.04; ft³
